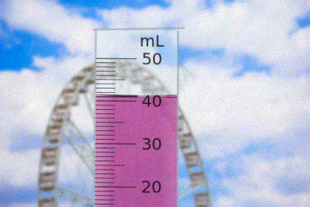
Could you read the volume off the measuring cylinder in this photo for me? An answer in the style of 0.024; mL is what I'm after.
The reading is 41; mL
